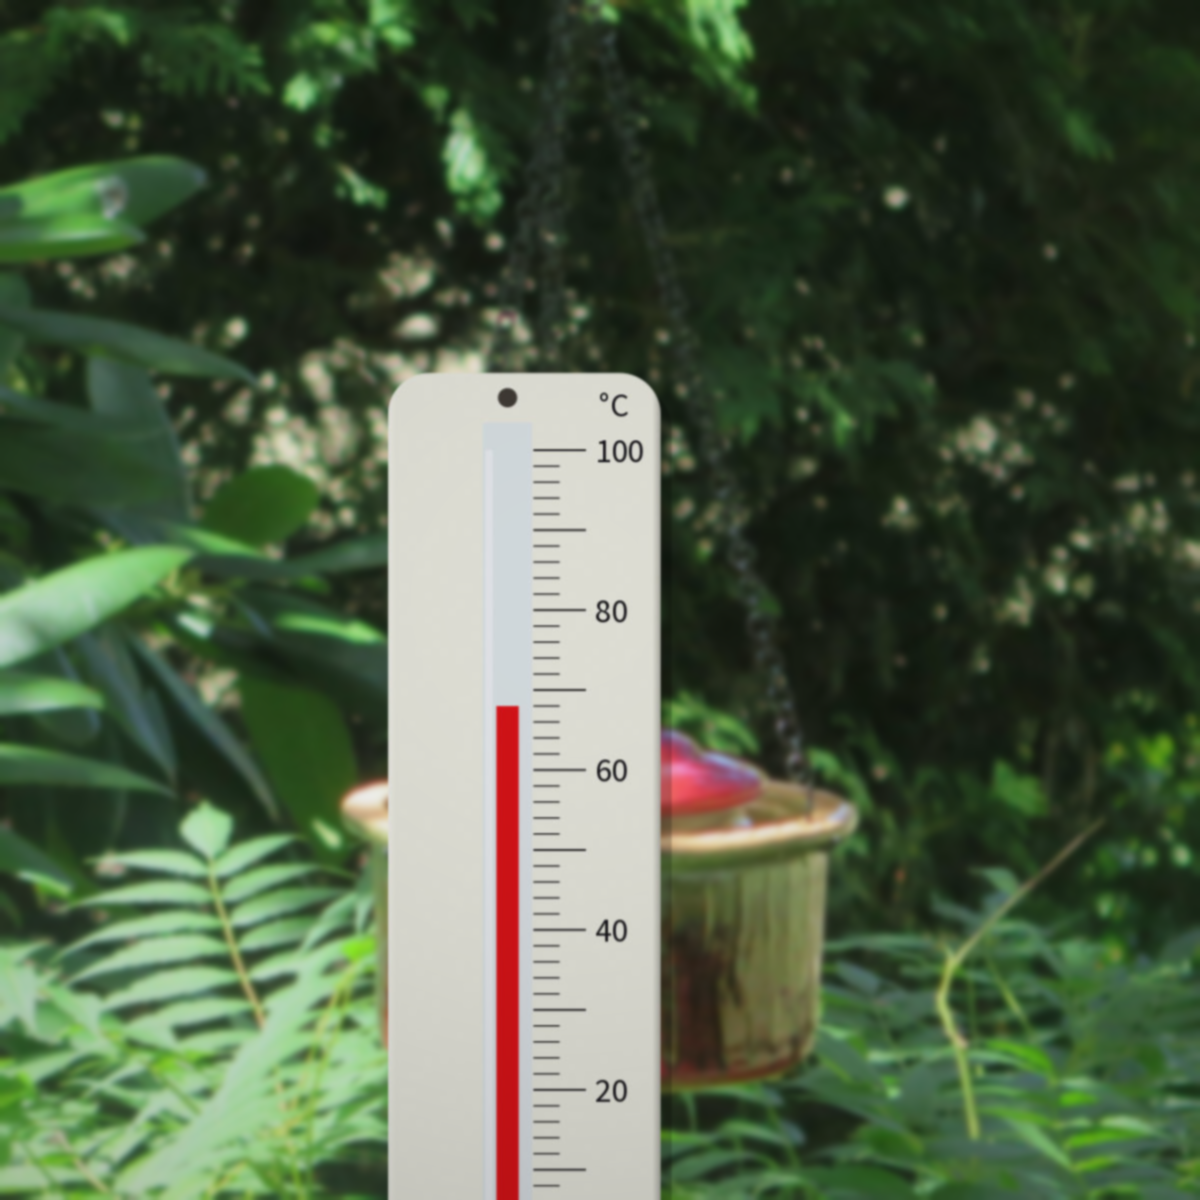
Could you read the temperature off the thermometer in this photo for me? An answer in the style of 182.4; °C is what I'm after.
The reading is 68; °C
